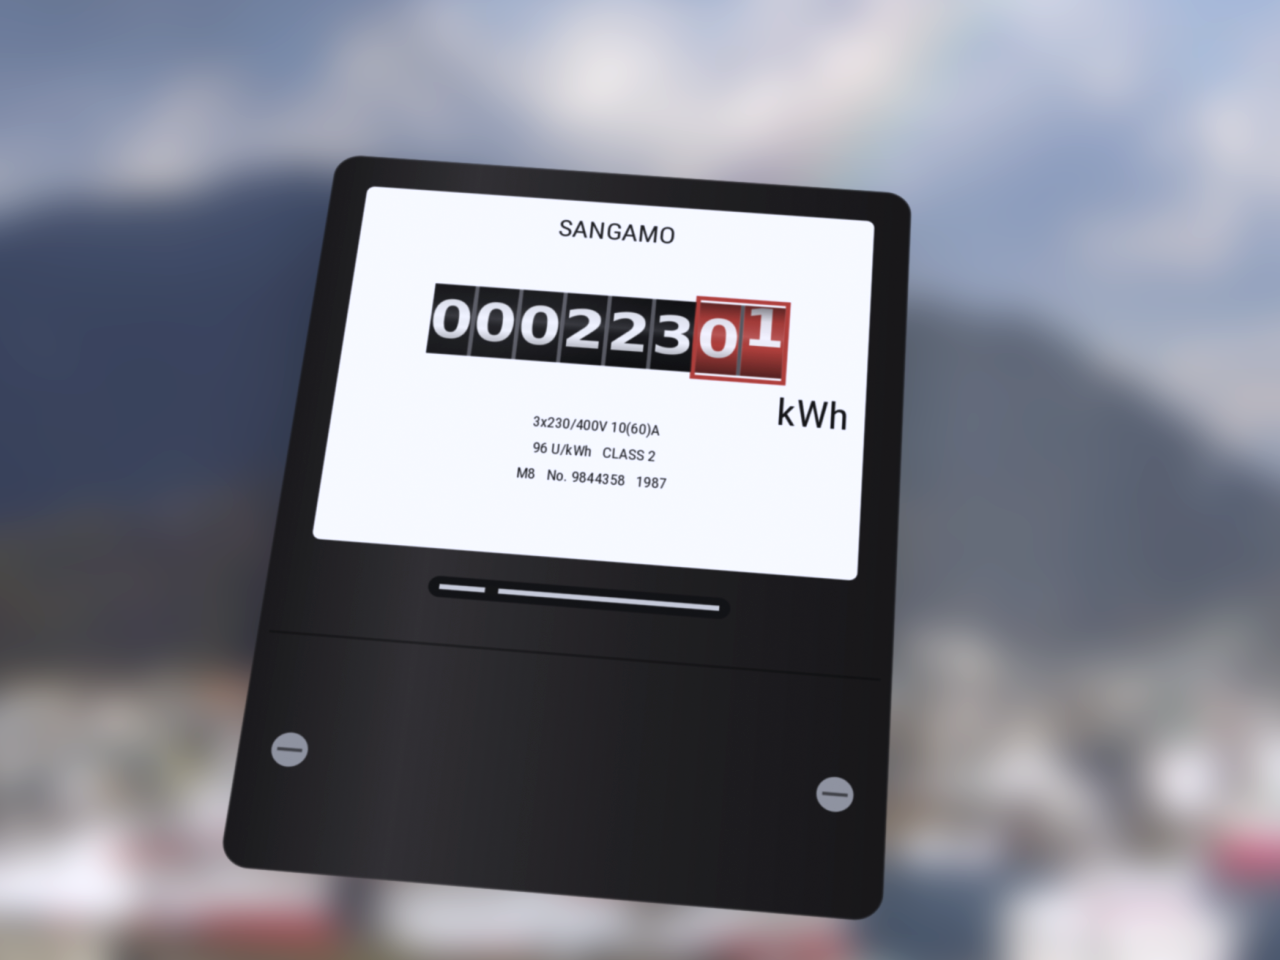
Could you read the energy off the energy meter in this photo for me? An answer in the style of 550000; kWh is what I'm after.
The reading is 223.01; kWh
